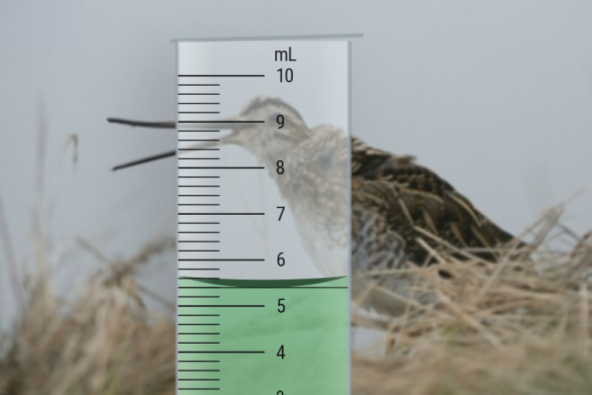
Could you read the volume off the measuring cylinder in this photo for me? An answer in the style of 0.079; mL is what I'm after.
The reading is 5.4; mL
